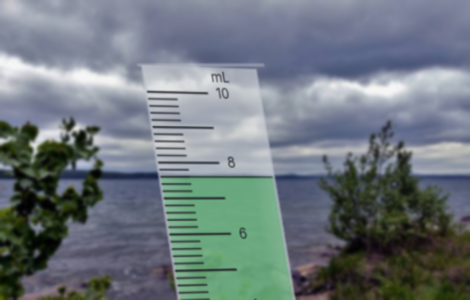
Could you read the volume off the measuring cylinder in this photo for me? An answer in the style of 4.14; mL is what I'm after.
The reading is 7.6; mL
